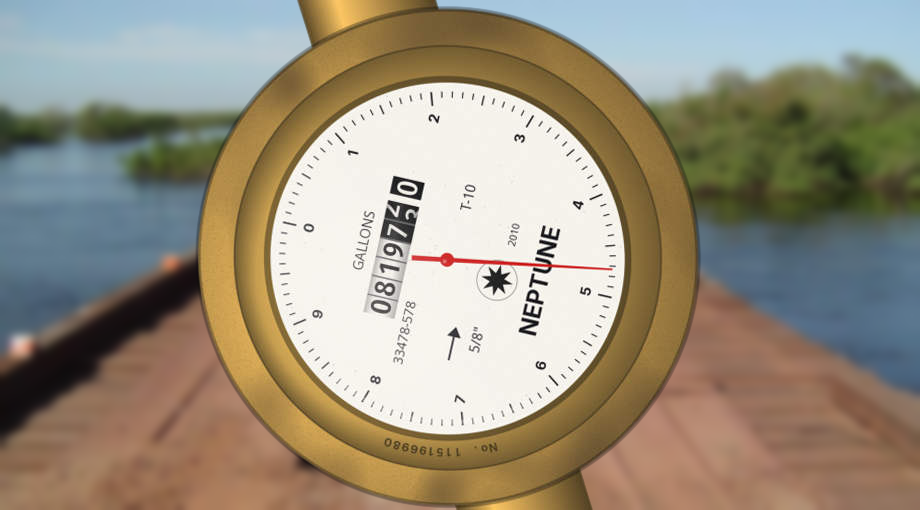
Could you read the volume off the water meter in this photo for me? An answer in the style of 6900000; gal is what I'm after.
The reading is 819724.7; gal
